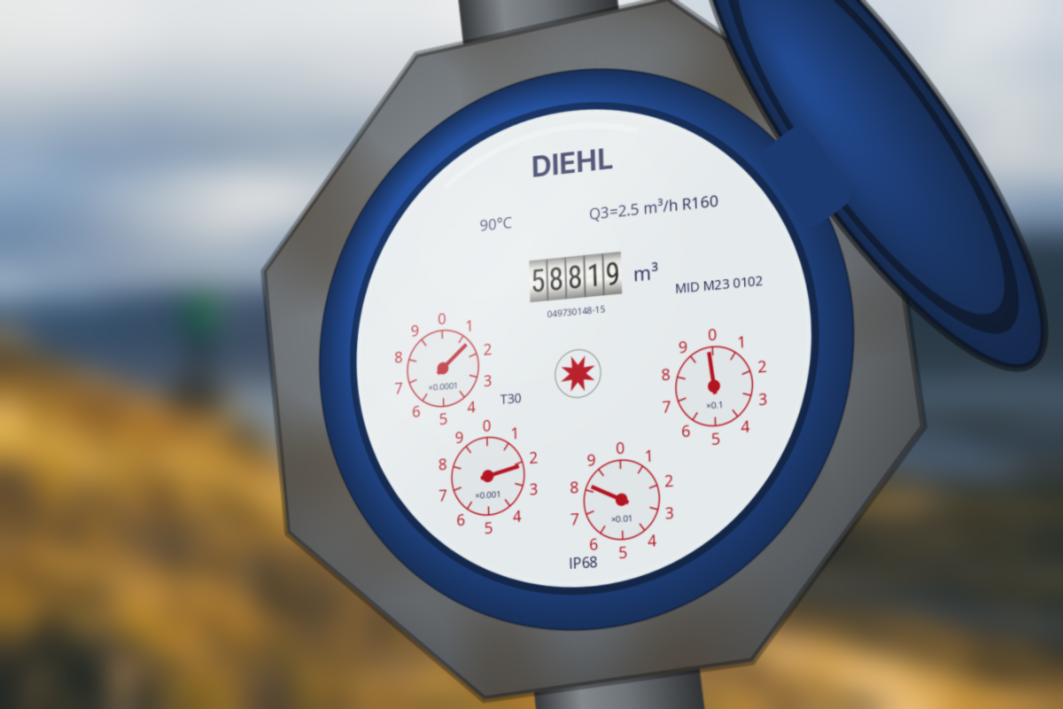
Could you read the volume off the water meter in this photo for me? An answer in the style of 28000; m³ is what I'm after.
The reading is 58818.9821; m³
